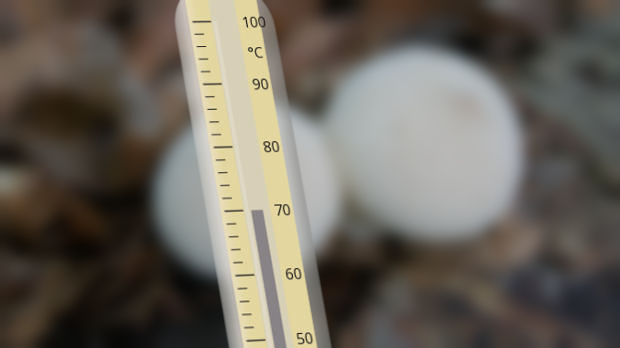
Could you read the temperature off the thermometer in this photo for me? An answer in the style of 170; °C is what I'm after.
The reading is 70; °C
